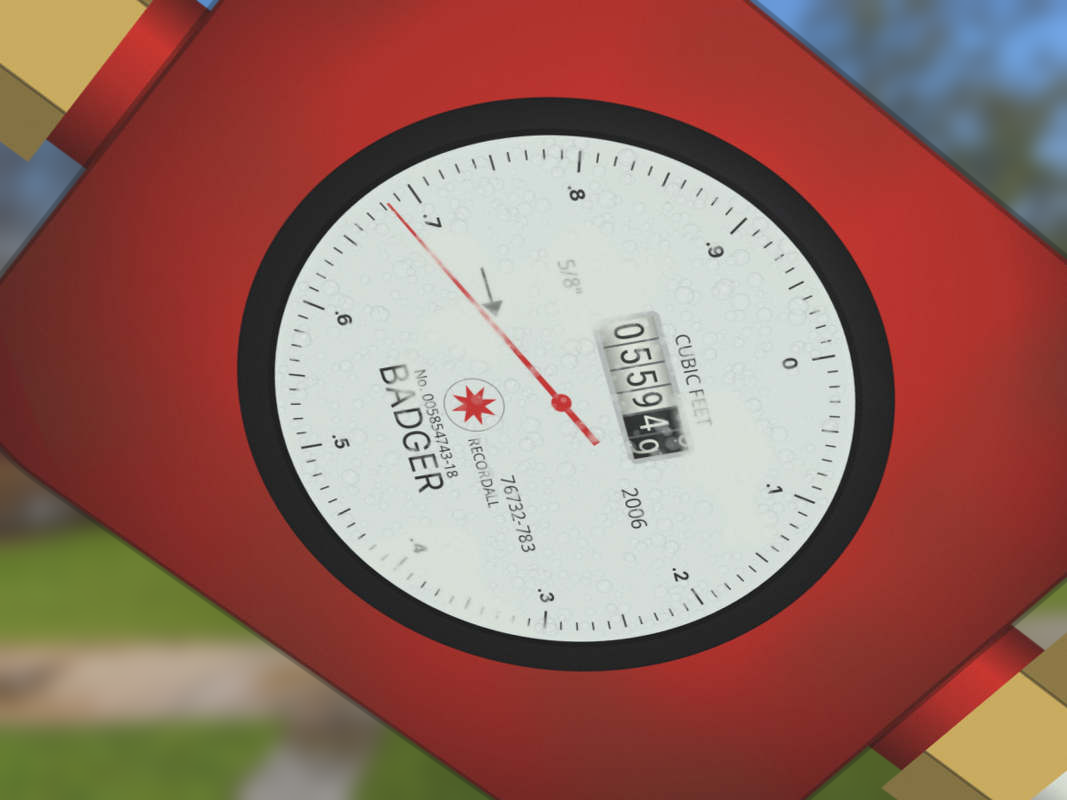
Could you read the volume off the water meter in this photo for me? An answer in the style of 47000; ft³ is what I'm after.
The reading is 55948.68; ft³
